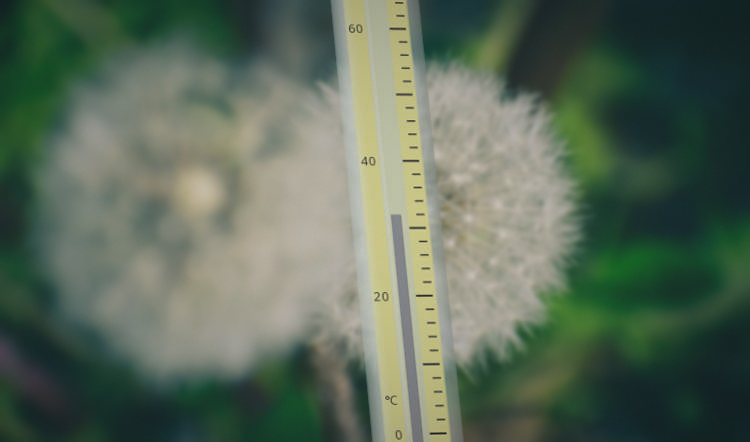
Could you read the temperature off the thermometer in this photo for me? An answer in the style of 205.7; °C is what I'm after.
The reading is 32; °C
